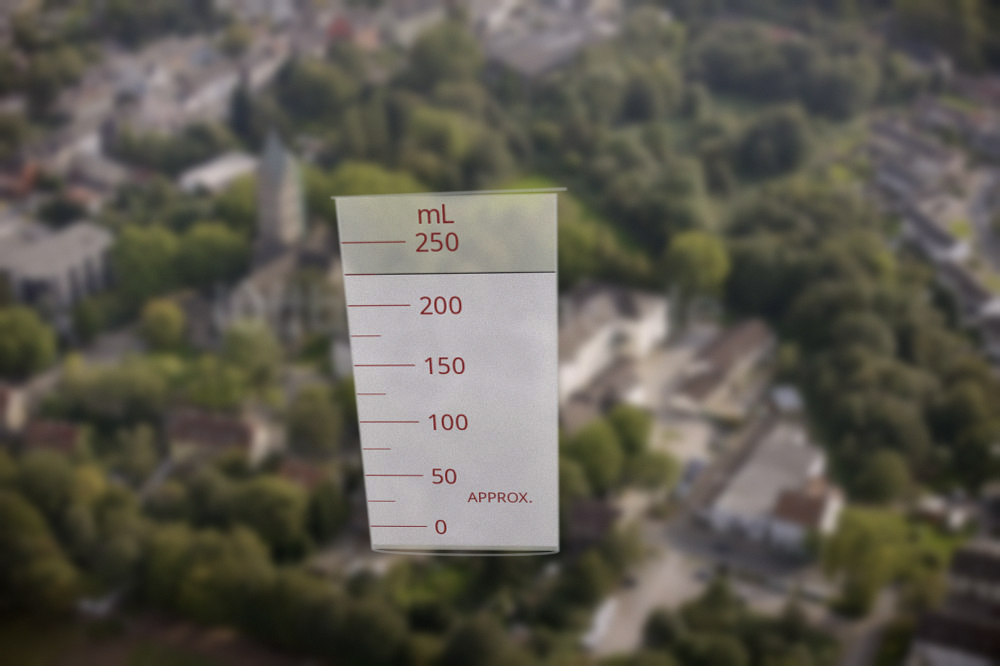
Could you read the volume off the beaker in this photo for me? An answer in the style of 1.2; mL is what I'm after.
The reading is 225; mL
